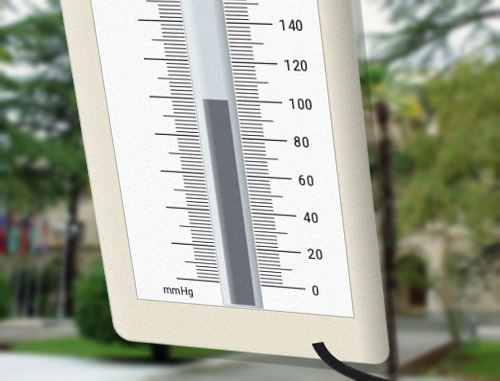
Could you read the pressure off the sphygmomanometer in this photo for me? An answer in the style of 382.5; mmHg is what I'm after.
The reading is 100; mmHg
